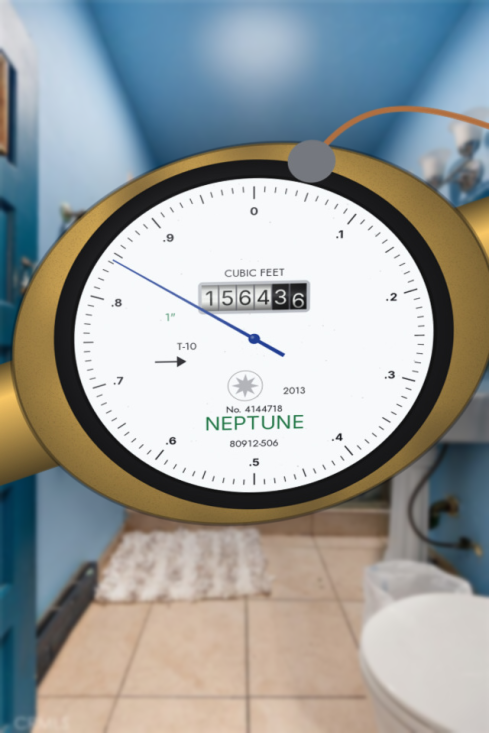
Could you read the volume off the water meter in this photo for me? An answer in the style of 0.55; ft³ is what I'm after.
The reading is 156435.84; ft³
